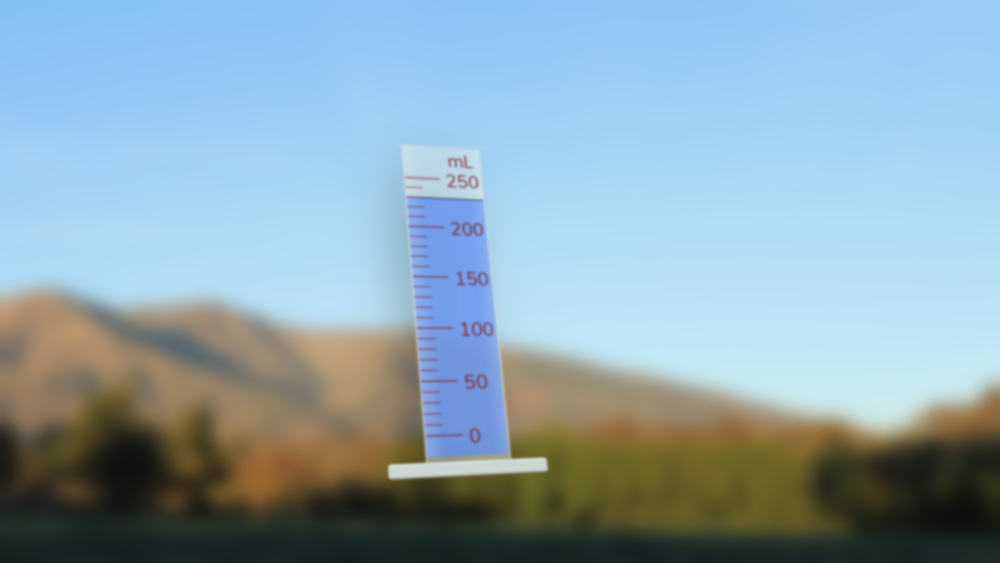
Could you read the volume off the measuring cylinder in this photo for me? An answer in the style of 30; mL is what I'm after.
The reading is 230; mL
